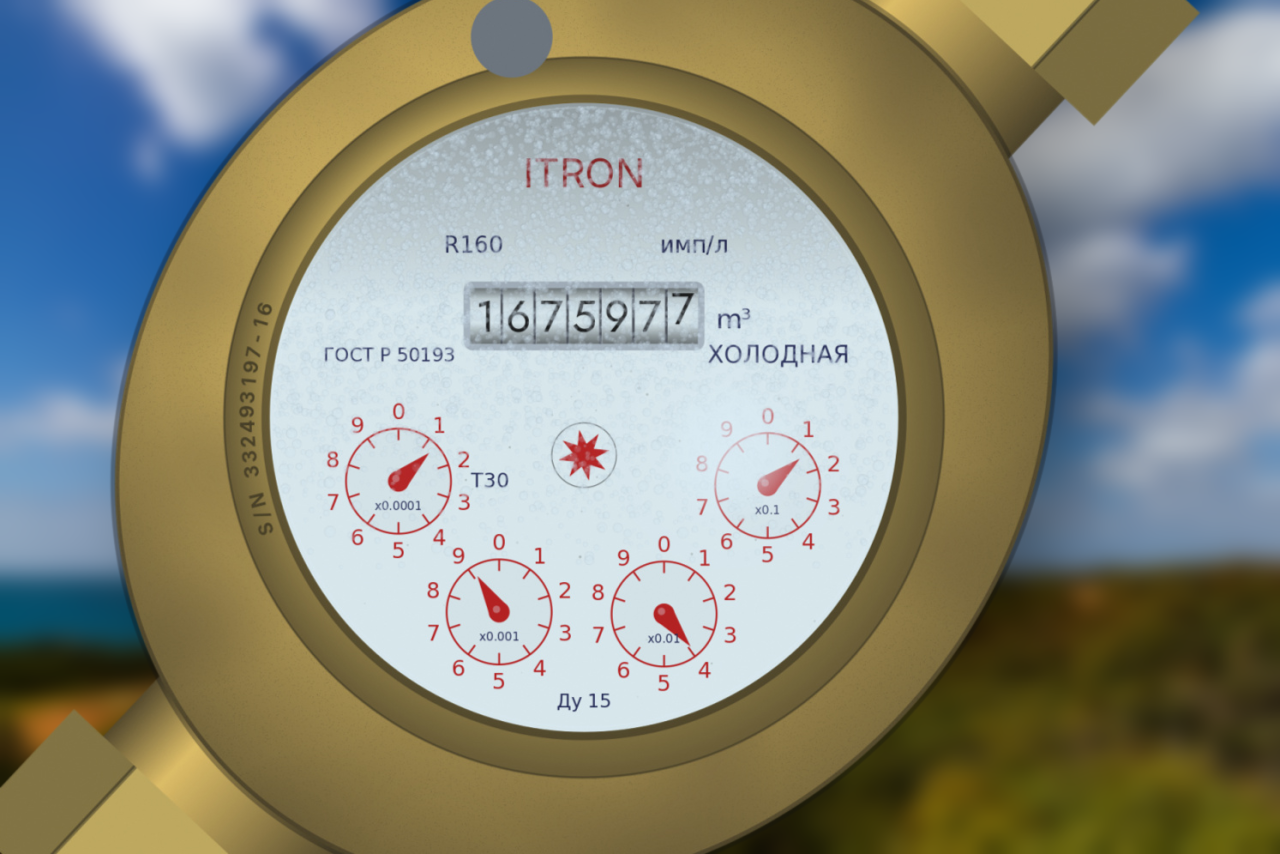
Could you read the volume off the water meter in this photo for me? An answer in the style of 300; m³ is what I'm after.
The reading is 1675977.1391; m³
